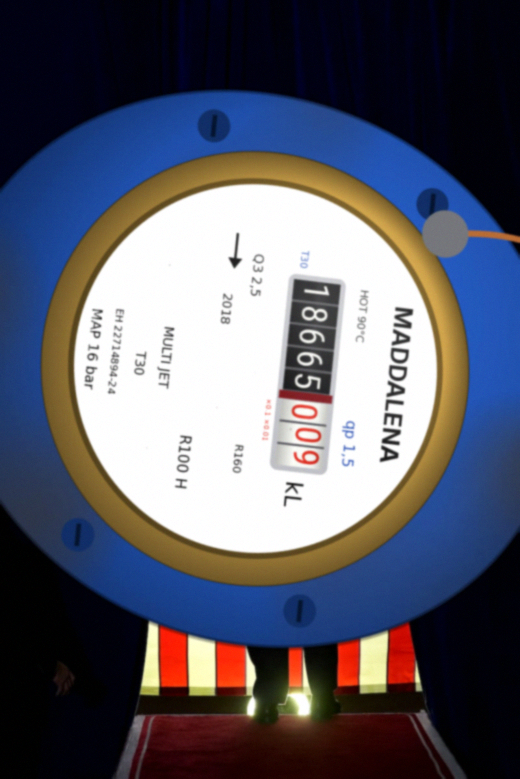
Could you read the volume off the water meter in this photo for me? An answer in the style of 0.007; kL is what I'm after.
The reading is 18665.009; kL
